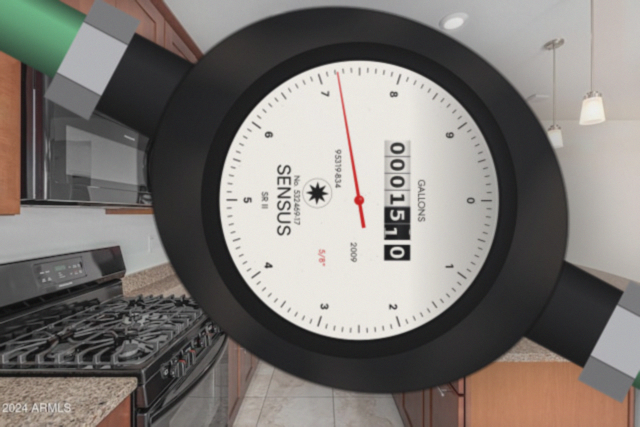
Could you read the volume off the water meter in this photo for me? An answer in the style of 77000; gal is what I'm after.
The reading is 1507.2; gal
